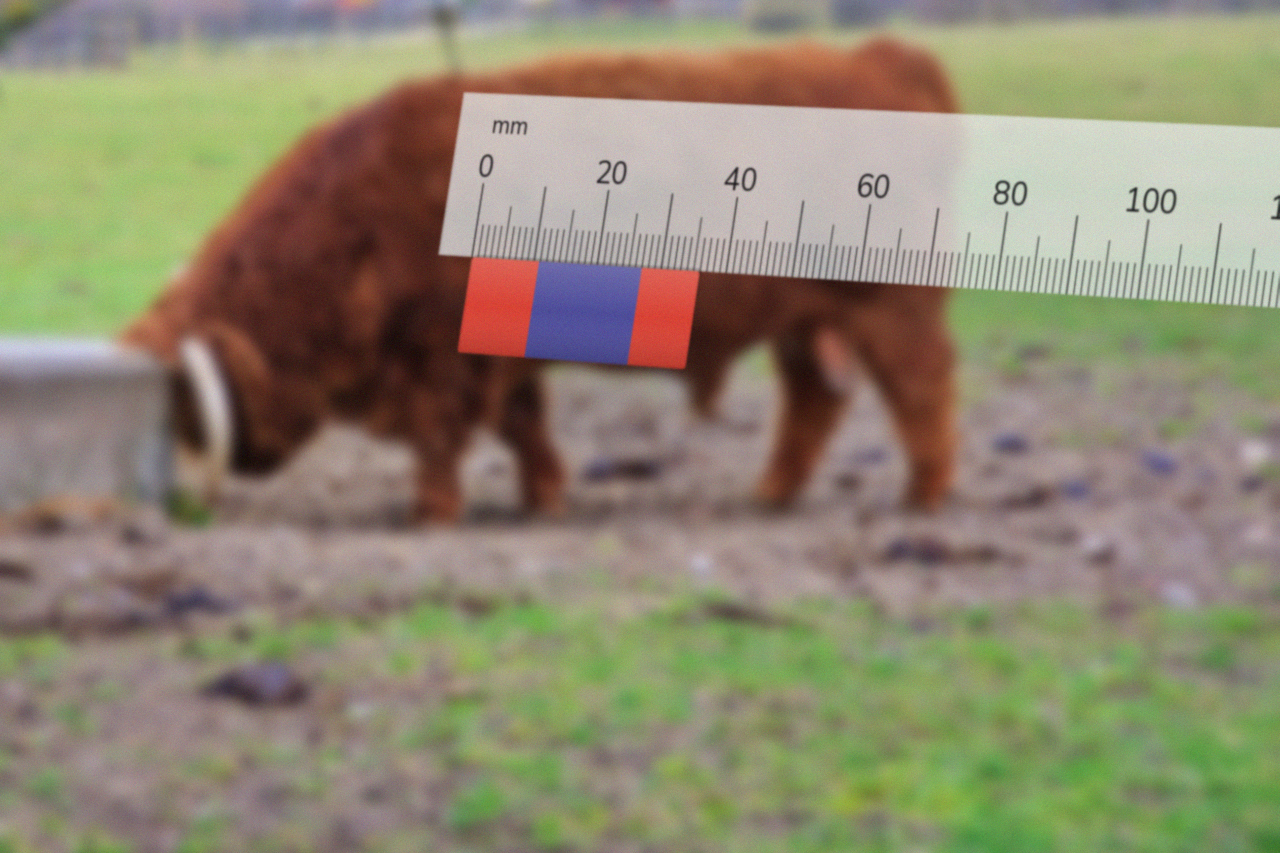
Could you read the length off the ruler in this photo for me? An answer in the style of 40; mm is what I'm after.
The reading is 36; mm
